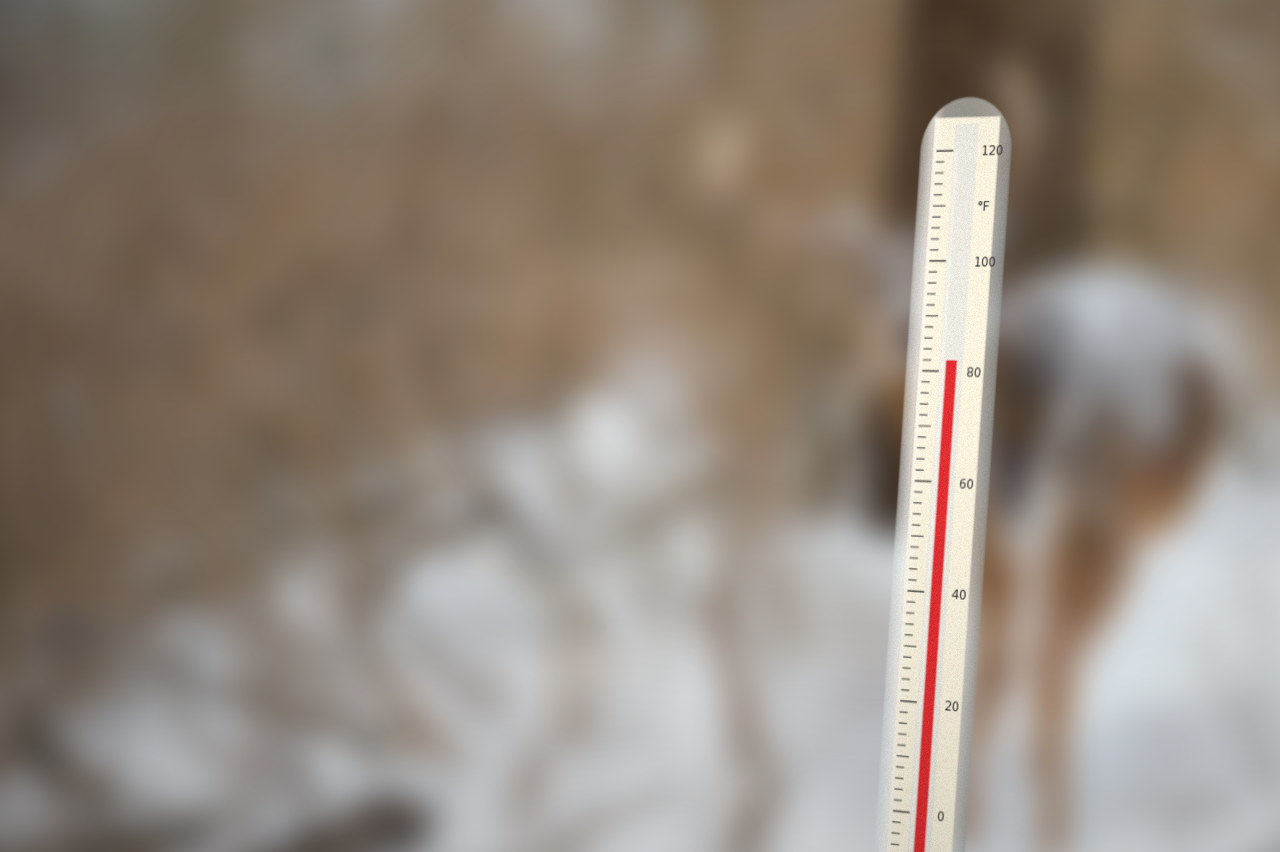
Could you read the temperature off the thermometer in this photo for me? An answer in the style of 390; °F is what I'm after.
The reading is 82; °F
